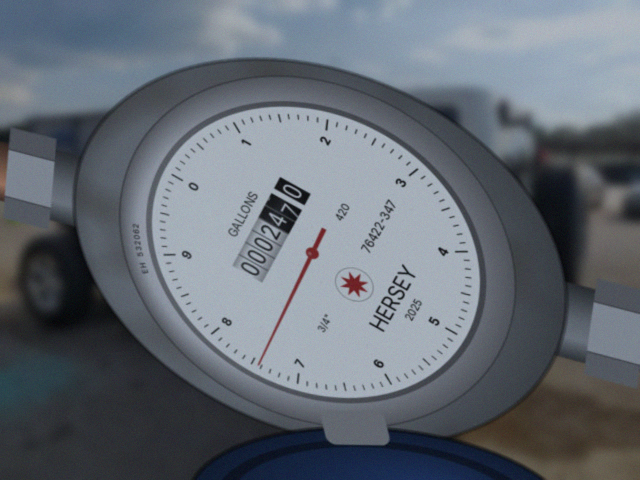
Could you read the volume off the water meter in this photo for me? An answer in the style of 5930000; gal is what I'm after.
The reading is 2467.4; gal
